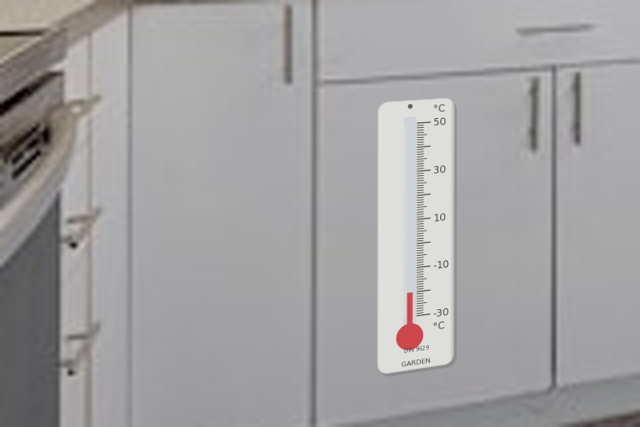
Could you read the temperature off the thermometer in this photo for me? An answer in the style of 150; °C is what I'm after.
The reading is -20; °C
